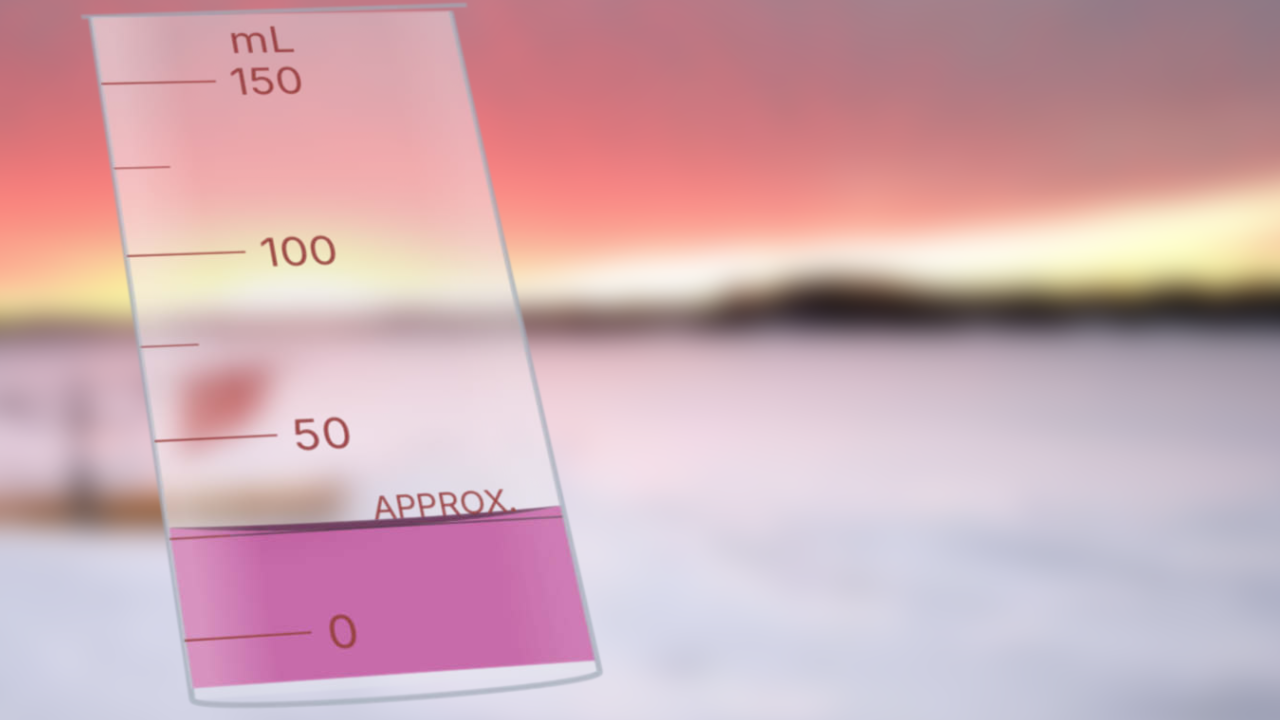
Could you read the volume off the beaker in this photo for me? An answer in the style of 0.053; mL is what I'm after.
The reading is 25; mL
